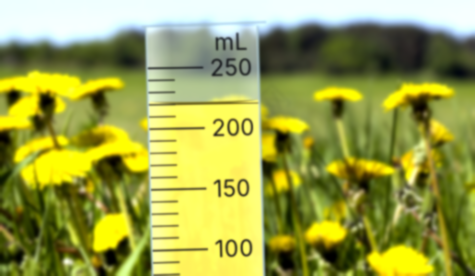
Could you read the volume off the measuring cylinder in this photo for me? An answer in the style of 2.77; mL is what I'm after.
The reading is 220; mL
